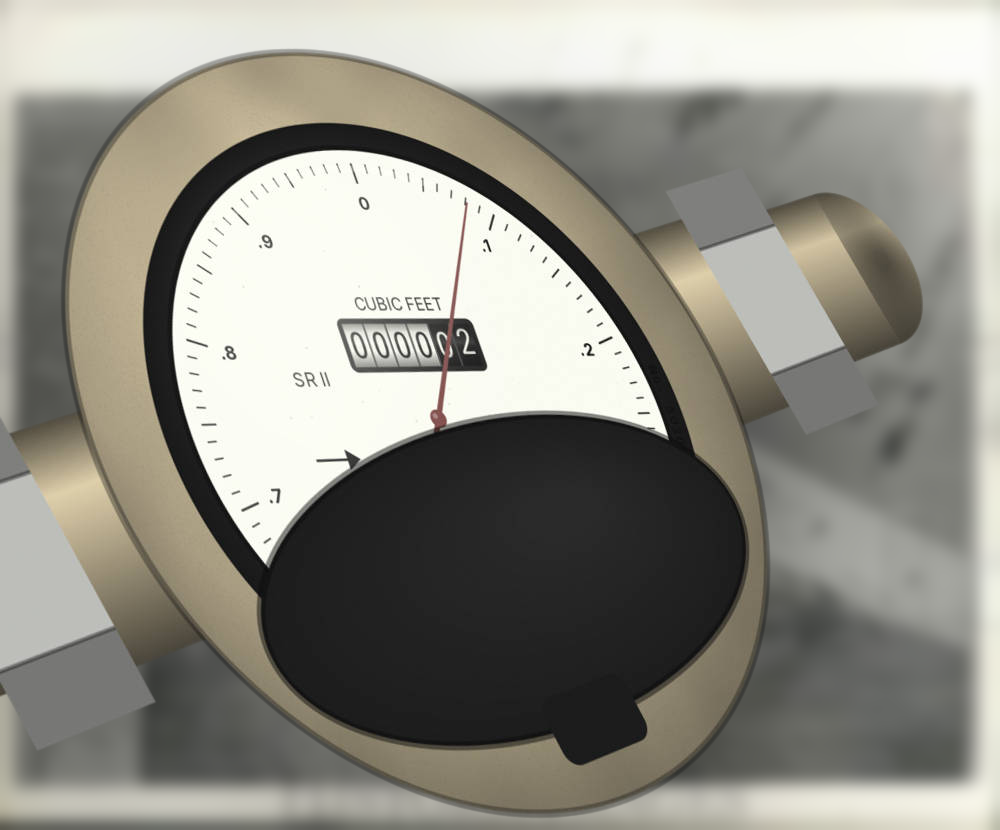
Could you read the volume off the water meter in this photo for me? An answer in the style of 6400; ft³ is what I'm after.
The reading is 2.08; ft³
